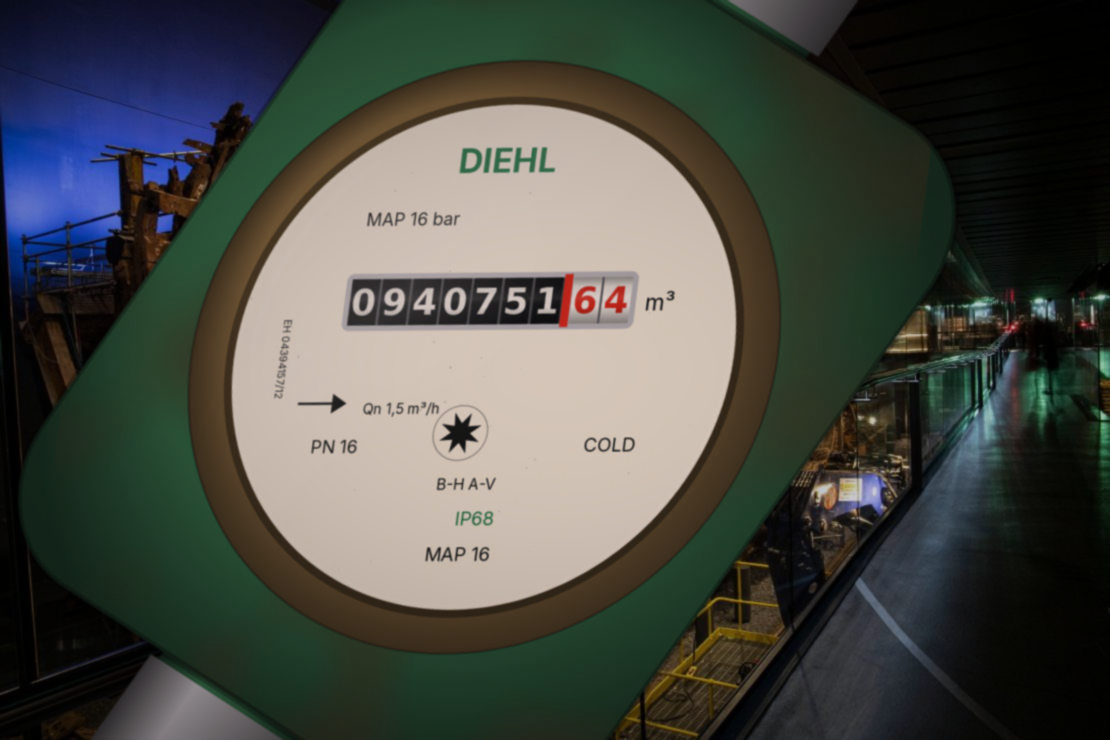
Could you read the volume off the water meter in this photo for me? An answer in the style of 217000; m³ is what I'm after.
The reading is 940751.64; m³
